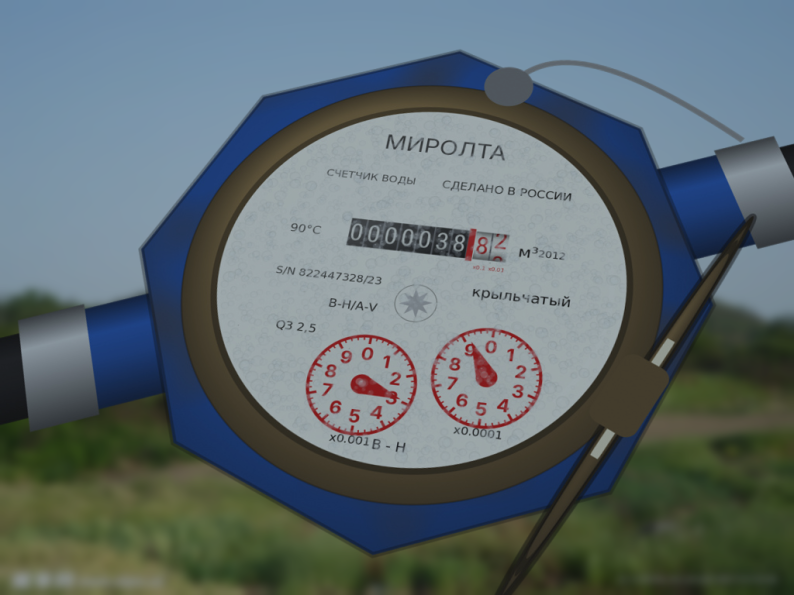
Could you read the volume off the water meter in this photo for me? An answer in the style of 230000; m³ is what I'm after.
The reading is 38.8229; m³
